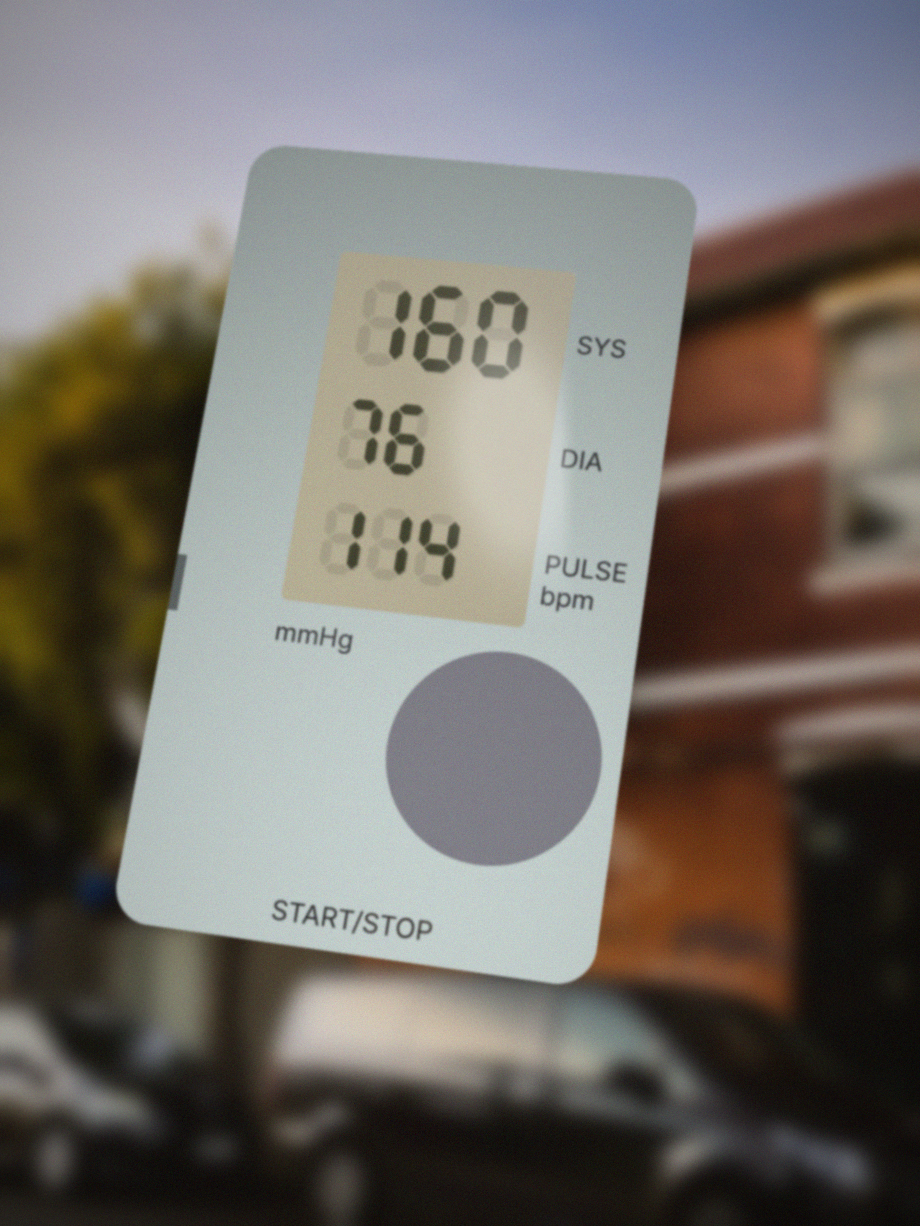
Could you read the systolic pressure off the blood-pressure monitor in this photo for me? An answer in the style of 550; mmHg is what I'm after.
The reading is 160; mmHg
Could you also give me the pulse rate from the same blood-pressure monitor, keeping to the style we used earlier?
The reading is 114; bpm
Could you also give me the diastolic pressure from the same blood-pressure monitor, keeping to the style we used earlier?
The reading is 76; mmHg
